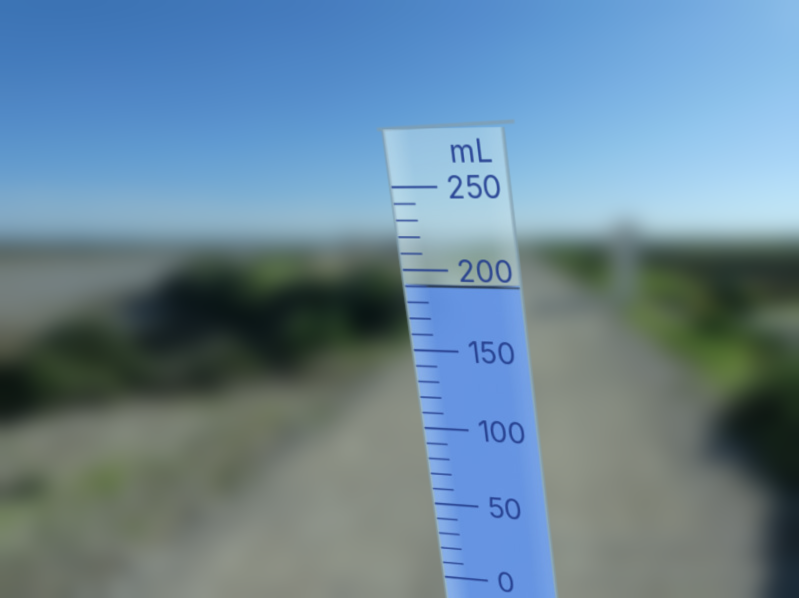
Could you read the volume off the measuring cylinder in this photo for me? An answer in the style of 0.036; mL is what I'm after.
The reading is 190; mL
